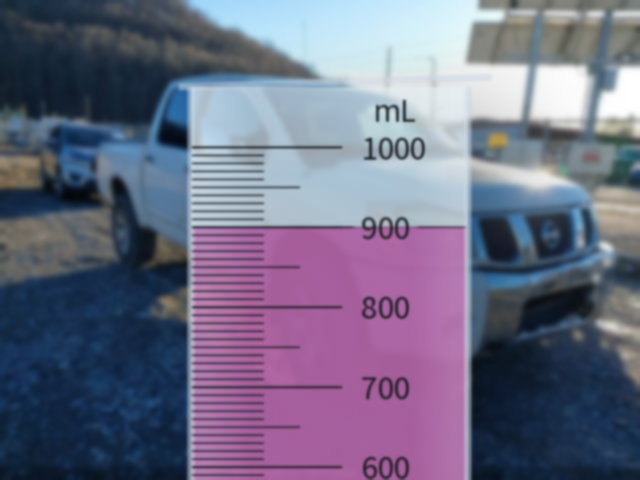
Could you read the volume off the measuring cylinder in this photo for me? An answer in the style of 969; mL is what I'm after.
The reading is 900; mL
